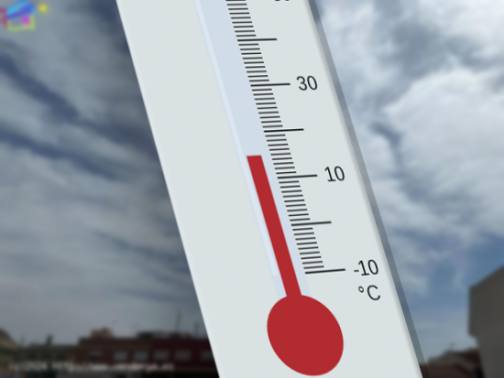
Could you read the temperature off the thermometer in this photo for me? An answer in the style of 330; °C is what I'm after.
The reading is 15; °C
